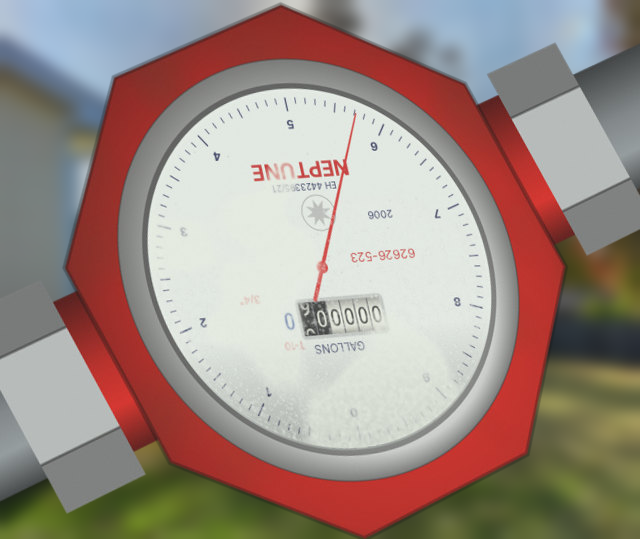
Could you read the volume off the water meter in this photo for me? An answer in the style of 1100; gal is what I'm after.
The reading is 55.7; gal
